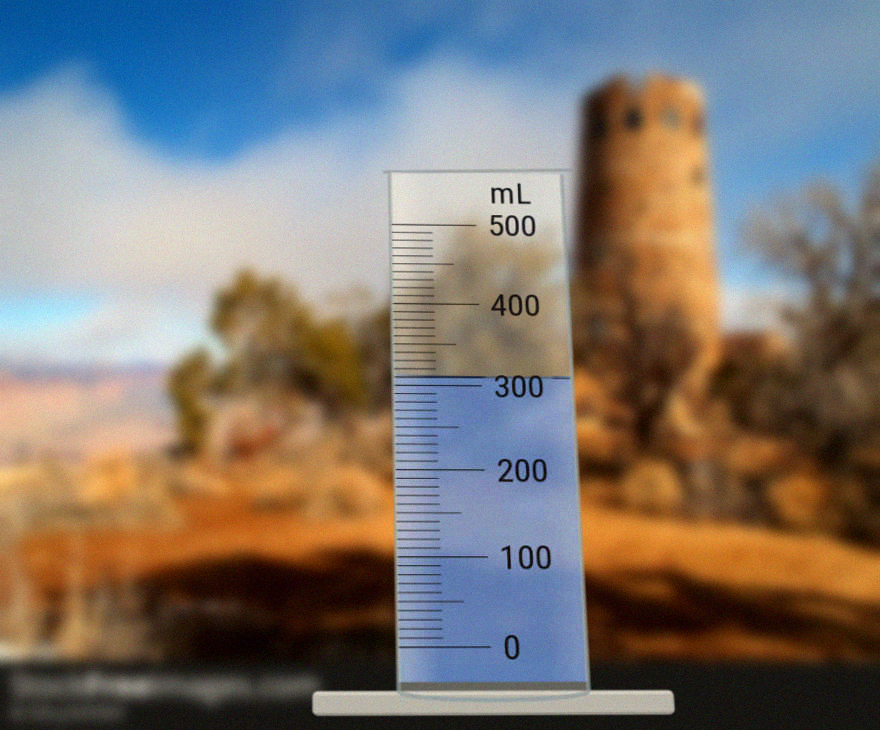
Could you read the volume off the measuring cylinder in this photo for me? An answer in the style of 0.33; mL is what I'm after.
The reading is 310; mL
